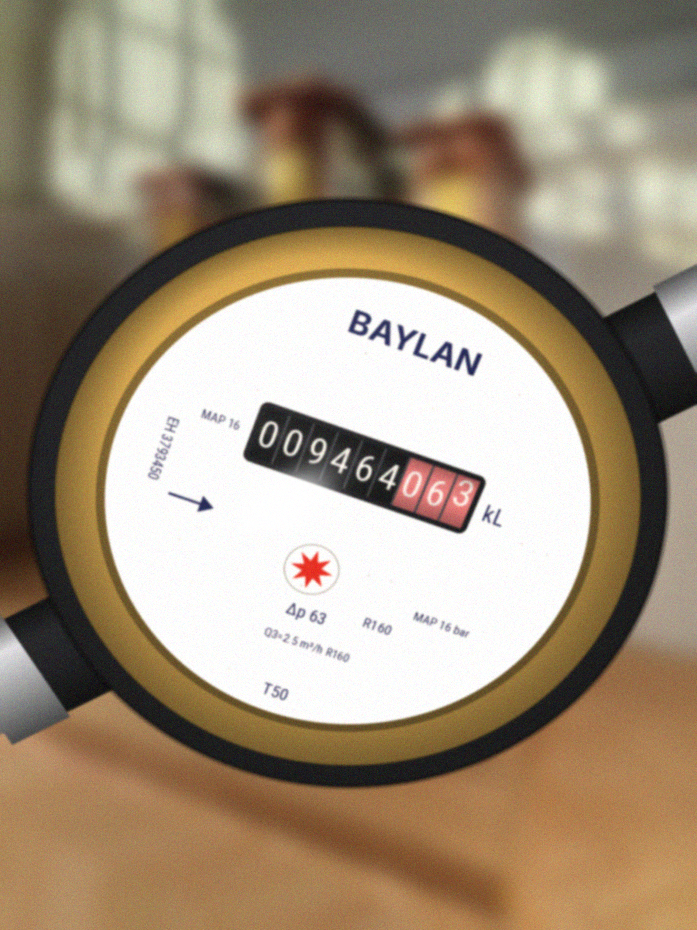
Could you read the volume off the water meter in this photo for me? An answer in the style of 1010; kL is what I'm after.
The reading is 9464.063; kL
